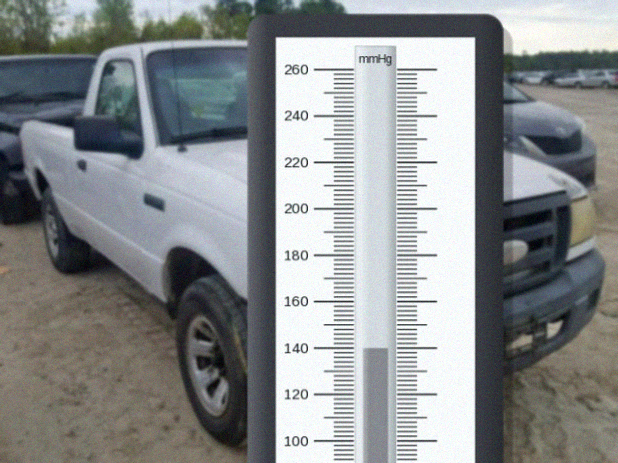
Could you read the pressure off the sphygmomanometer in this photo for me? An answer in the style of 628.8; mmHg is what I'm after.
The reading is 140; mmHg
